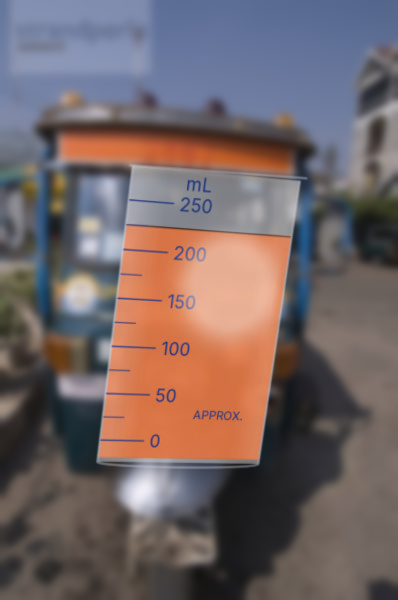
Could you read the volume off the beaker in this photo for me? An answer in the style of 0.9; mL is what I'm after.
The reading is 225; mL
